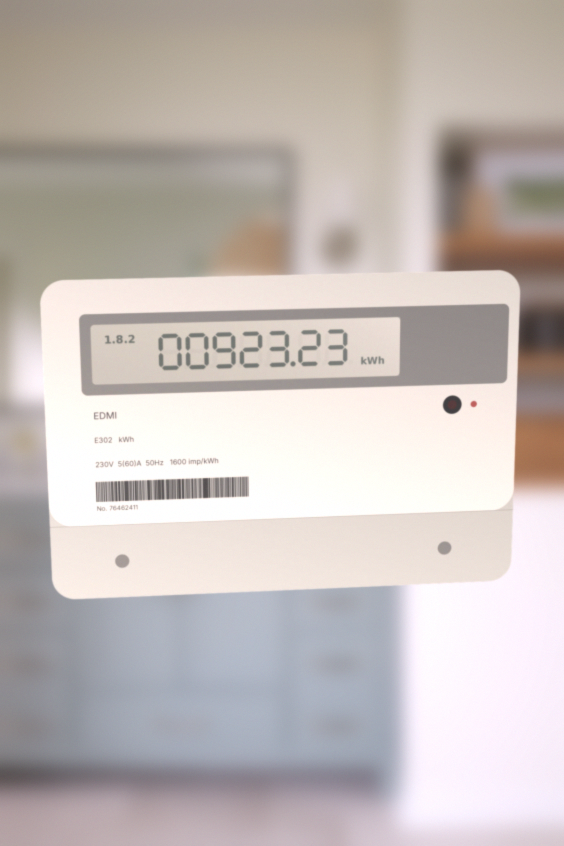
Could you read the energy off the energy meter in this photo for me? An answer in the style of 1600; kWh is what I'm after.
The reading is 923.23; kWh
